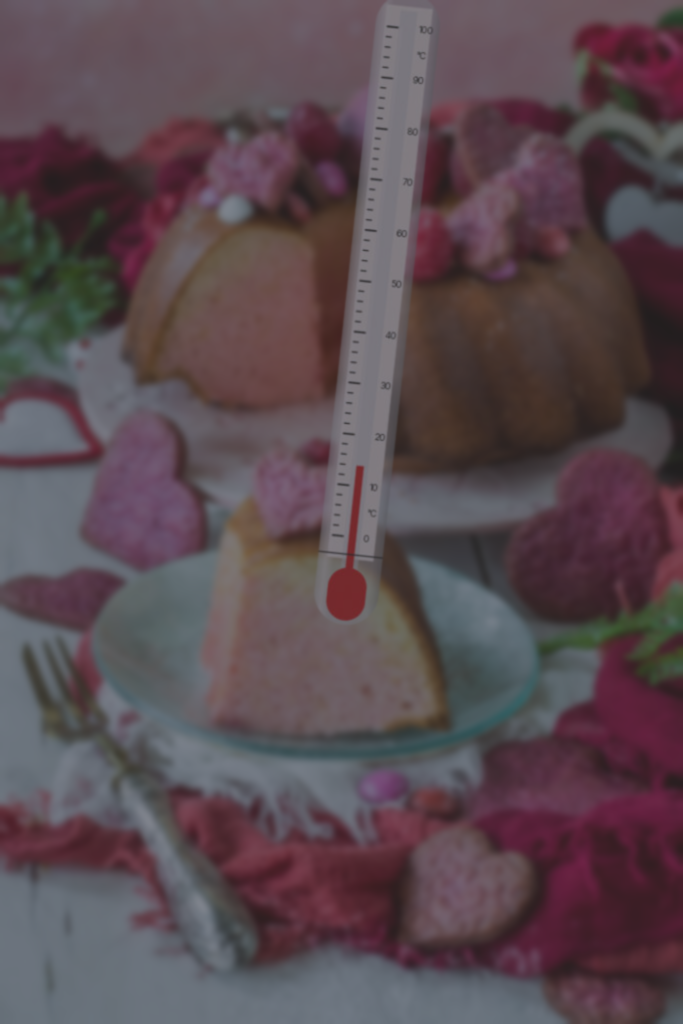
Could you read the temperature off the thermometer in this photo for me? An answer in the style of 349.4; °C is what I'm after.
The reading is 14; °C
